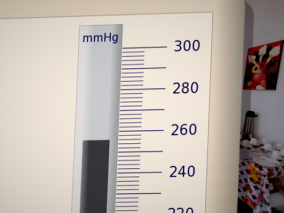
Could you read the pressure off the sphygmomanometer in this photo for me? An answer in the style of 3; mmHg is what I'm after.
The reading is 256; mmHg
